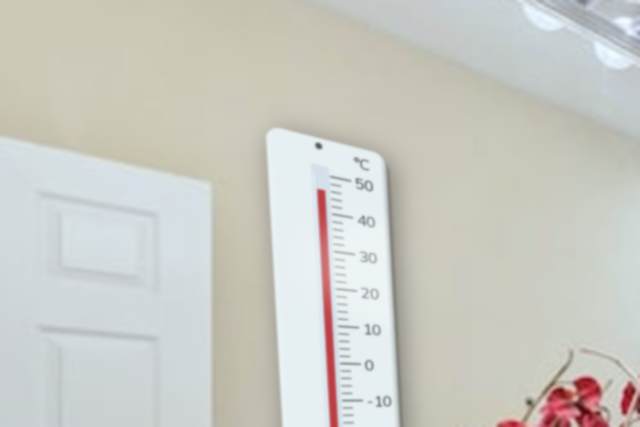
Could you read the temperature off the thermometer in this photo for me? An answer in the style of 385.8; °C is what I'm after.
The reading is 46; °C
